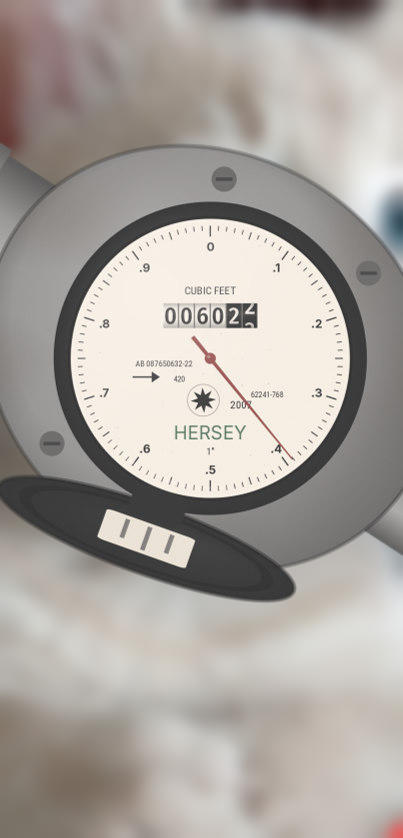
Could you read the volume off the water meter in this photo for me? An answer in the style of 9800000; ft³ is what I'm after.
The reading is 6022.39; ft³
